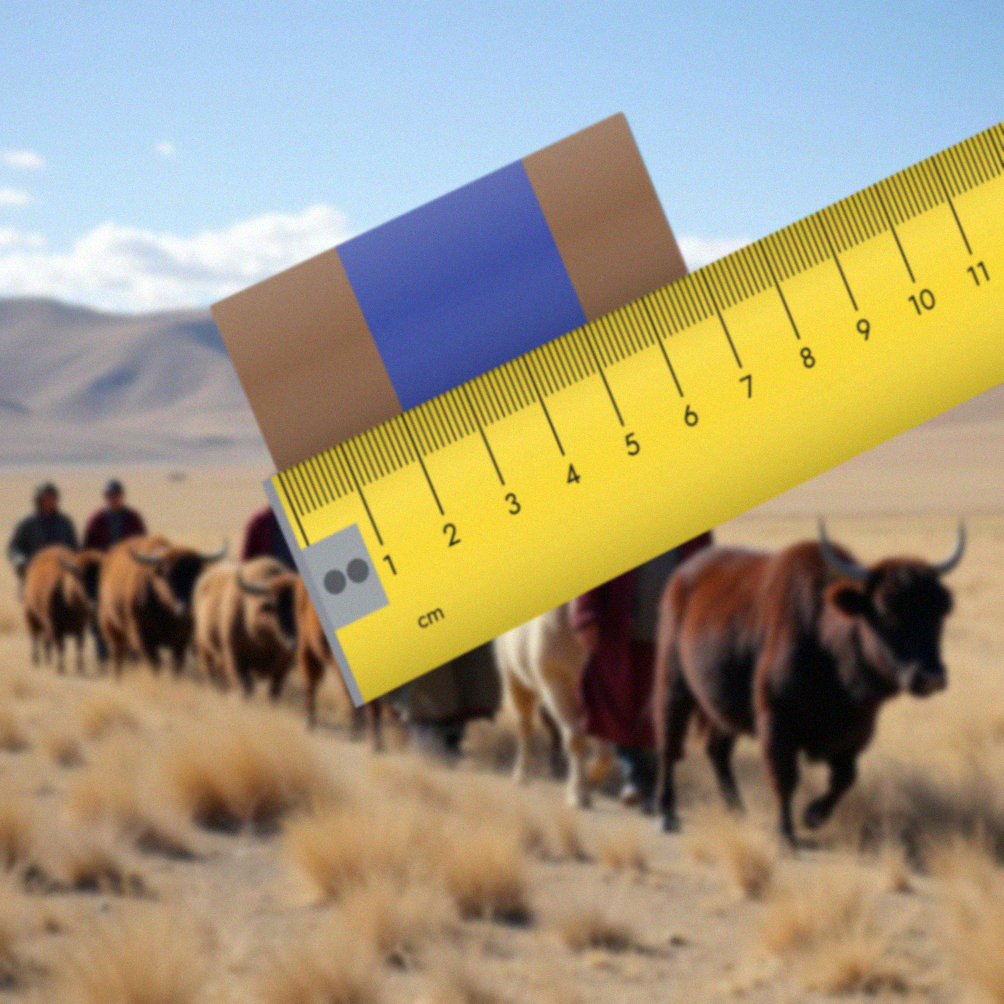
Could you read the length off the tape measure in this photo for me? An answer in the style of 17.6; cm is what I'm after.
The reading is 6.8; cm
